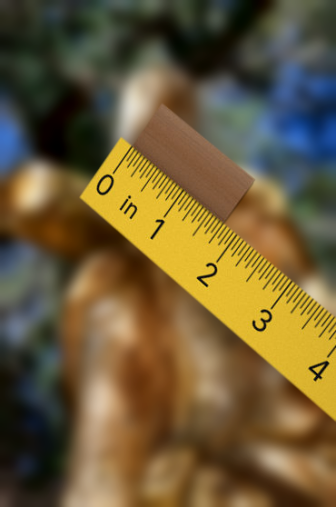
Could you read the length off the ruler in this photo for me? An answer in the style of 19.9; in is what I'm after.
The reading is 1.75; in
